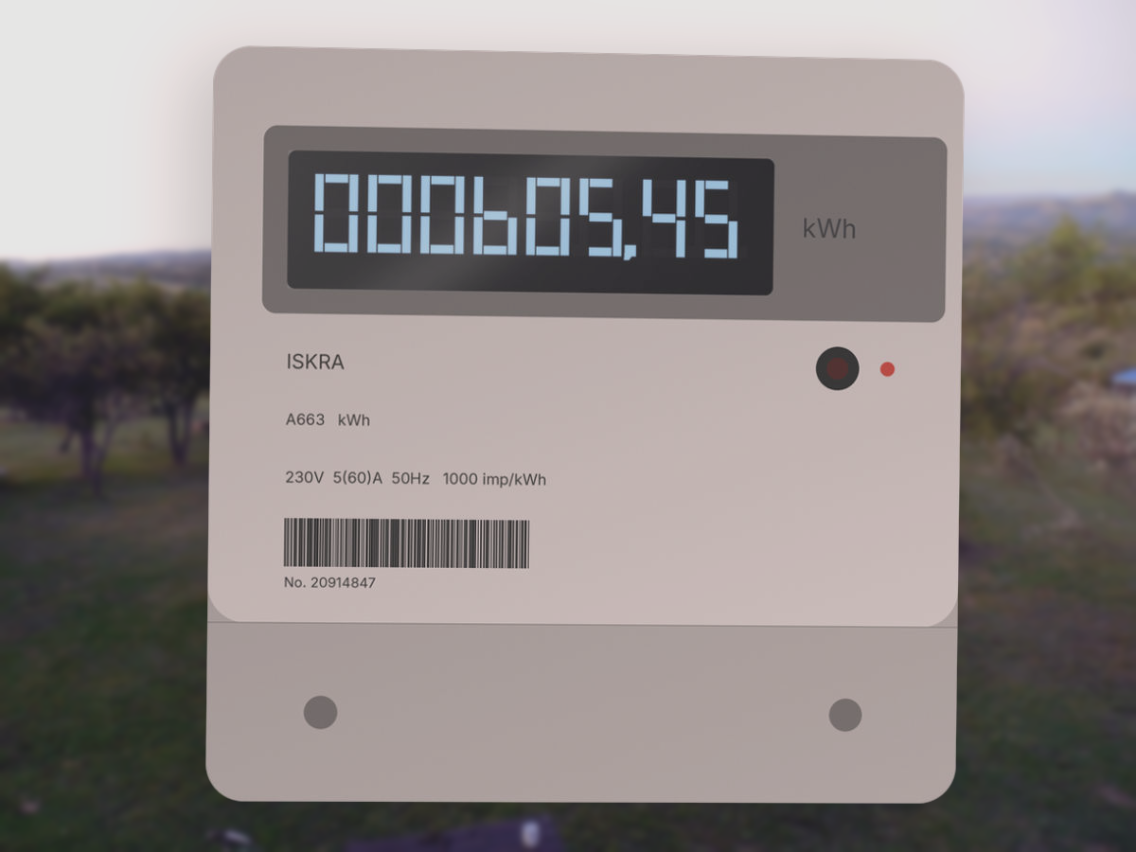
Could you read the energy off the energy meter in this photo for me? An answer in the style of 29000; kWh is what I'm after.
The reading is 605.45; kWh
